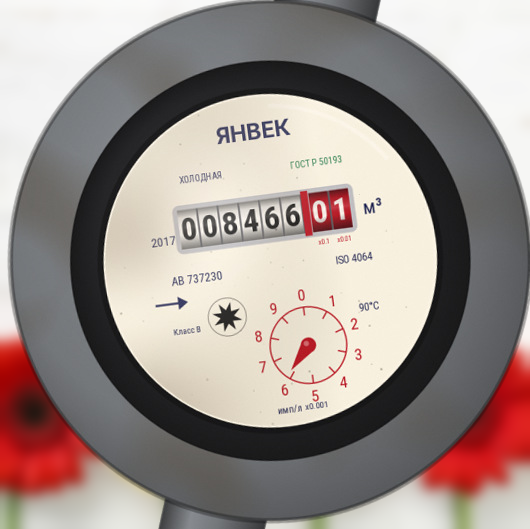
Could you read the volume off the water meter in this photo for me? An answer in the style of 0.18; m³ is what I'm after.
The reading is 8466.016; m³
